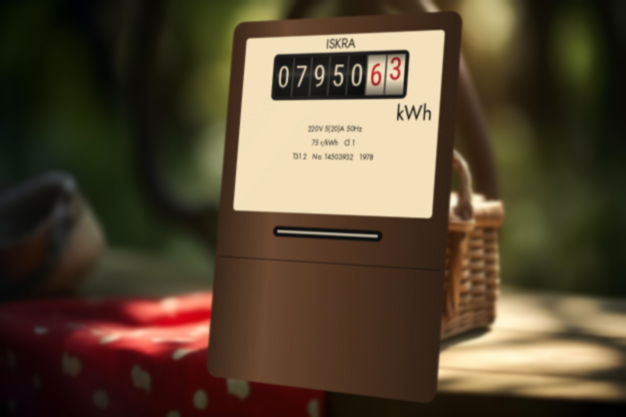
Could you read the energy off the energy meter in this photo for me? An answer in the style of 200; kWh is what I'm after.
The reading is 7950.63; kWh
